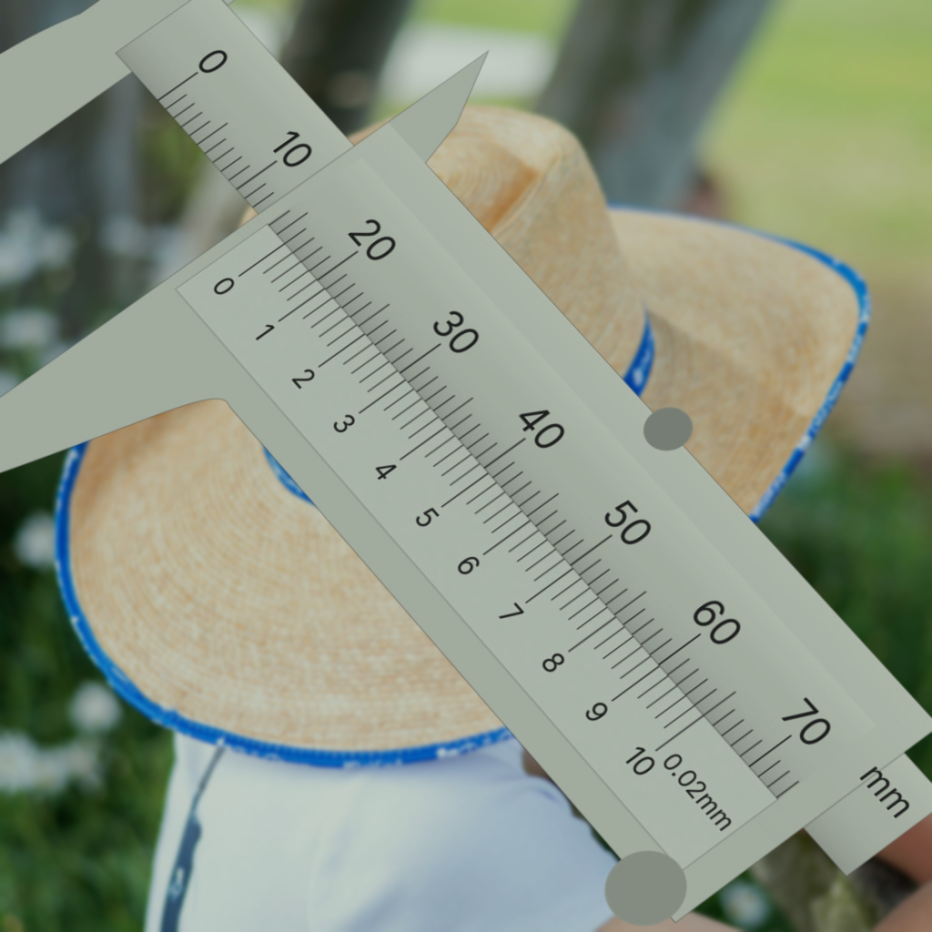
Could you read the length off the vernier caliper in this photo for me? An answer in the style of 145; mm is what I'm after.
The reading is 16.0; mm
